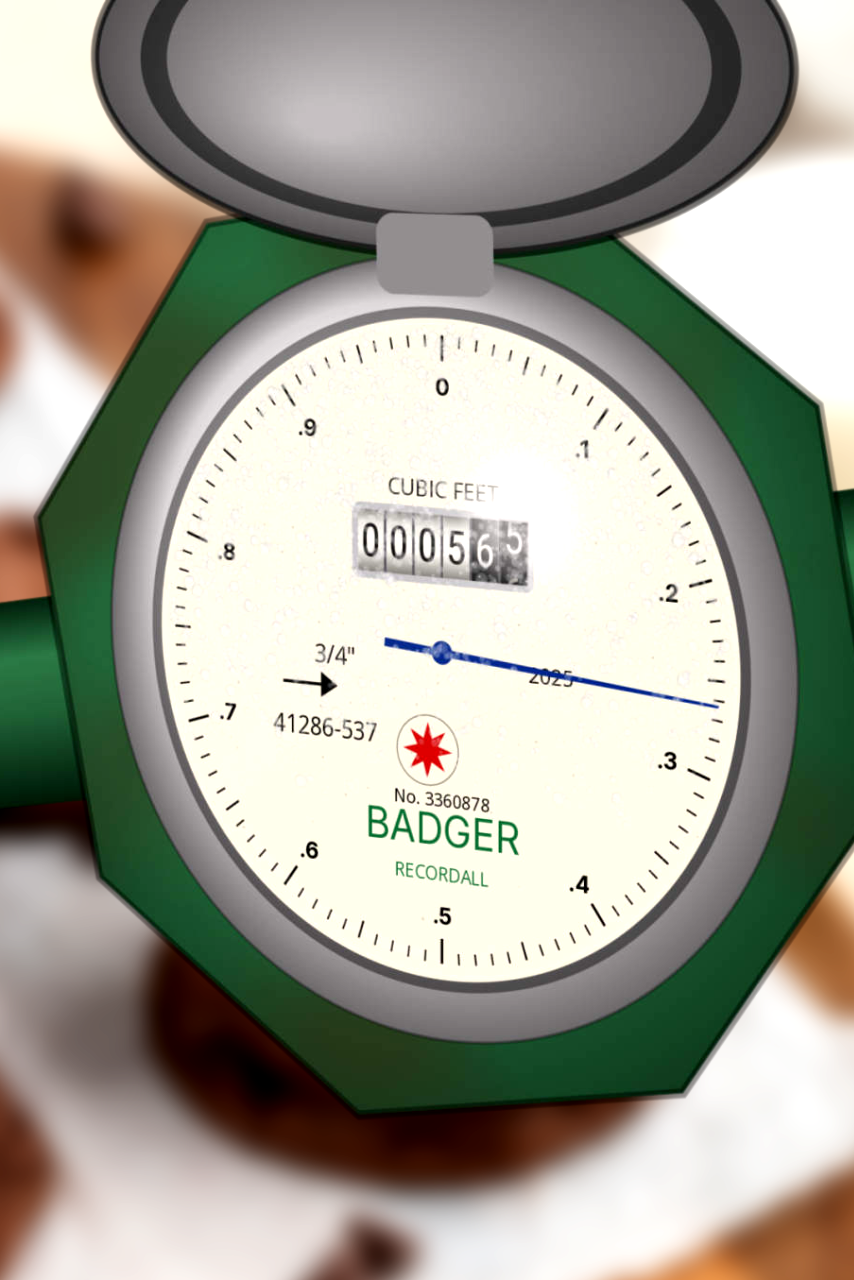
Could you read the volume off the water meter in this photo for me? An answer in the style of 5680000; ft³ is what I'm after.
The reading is 565.26; ft³
